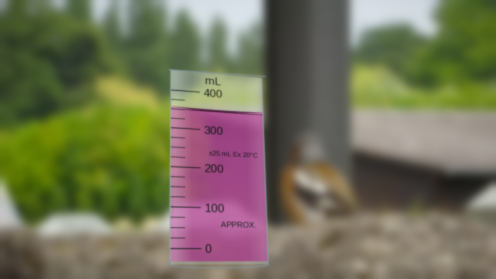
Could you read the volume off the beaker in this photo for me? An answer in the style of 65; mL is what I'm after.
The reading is 350; mL
